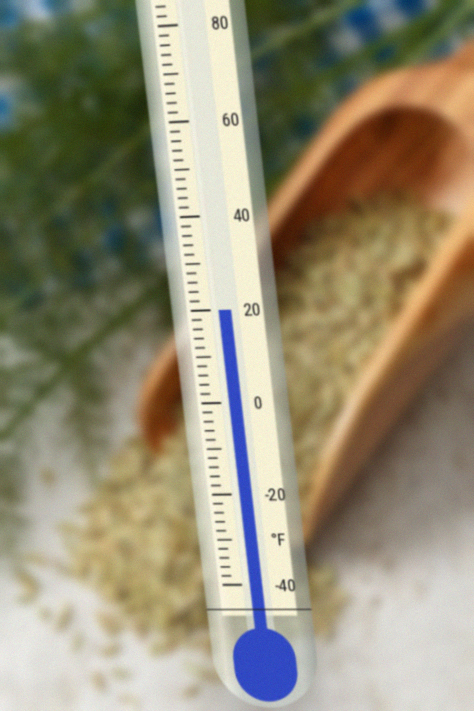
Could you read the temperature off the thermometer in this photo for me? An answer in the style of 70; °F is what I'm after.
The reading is 20; °F
